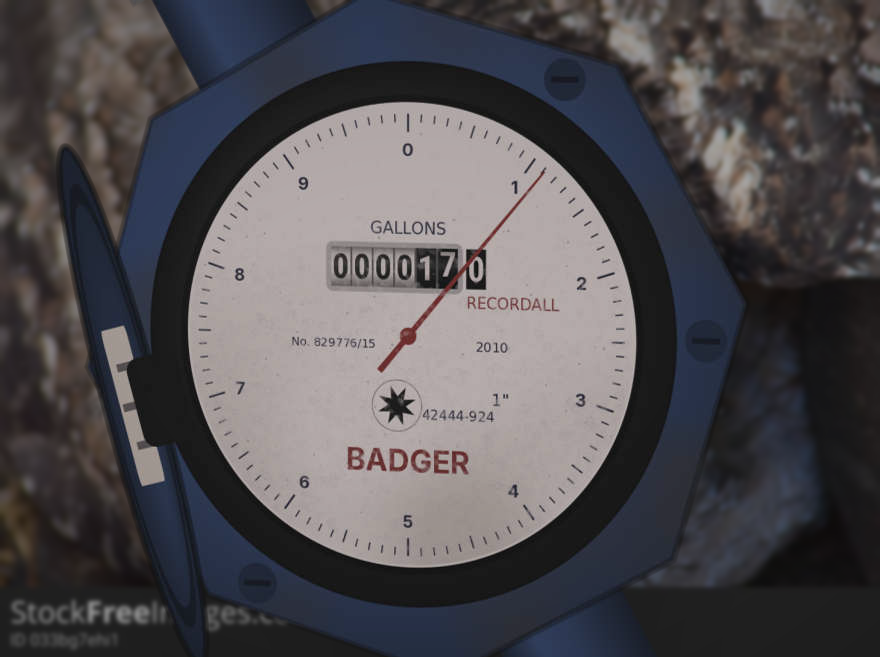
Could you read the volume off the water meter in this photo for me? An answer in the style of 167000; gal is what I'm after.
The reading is 171.1; gal
